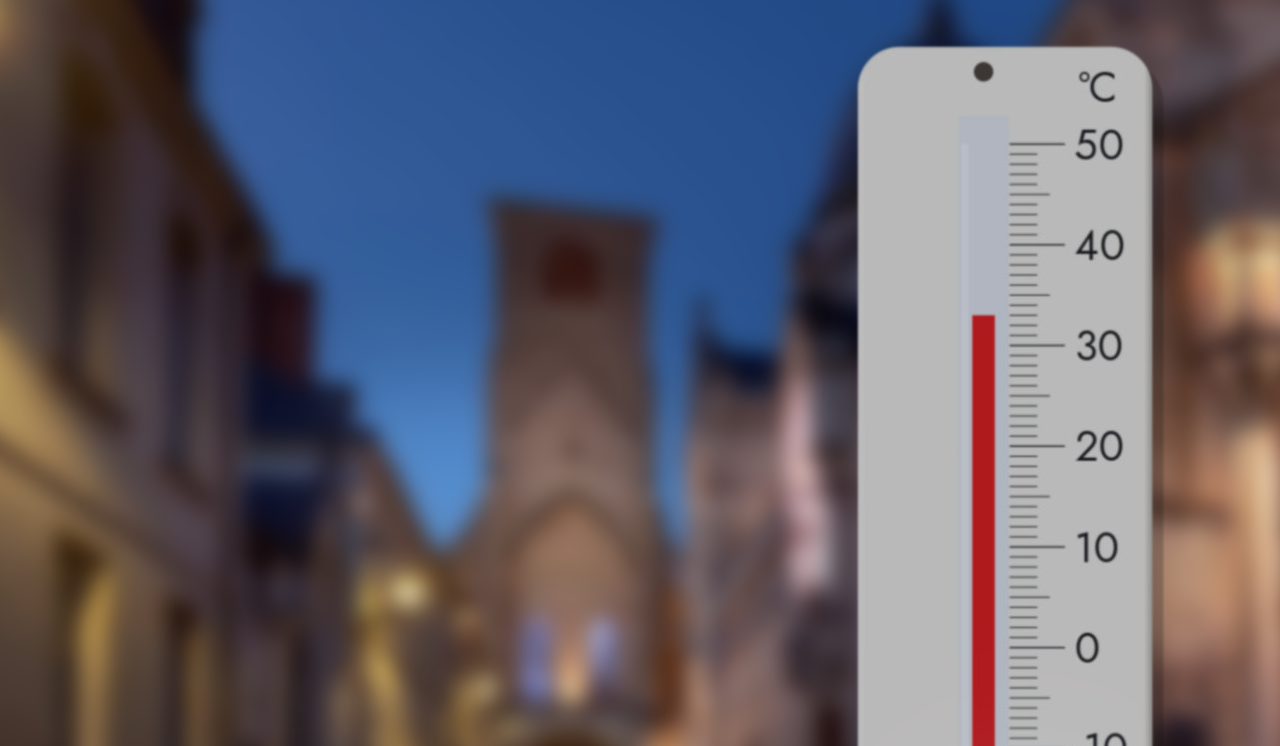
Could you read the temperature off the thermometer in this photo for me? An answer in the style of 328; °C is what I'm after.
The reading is 33; °C
